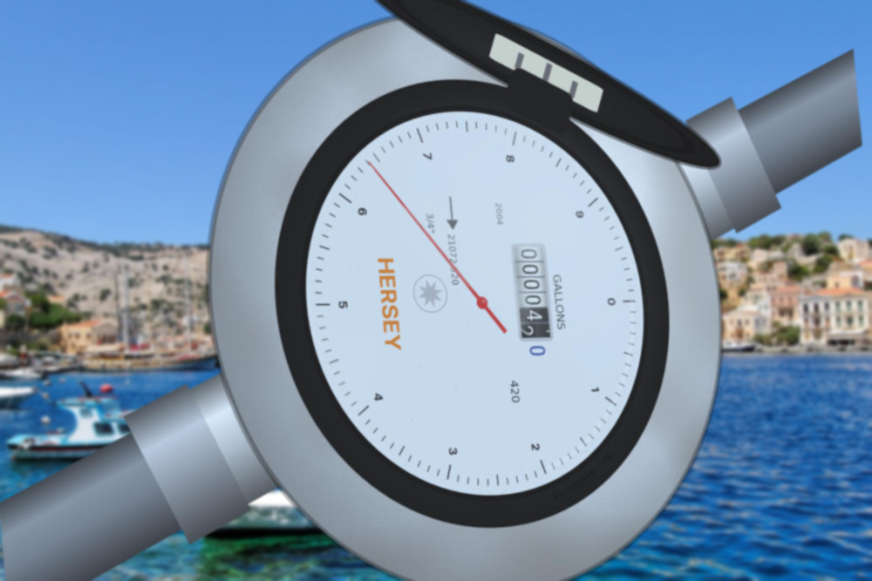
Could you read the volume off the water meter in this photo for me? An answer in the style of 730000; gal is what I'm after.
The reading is 416.4; gal
